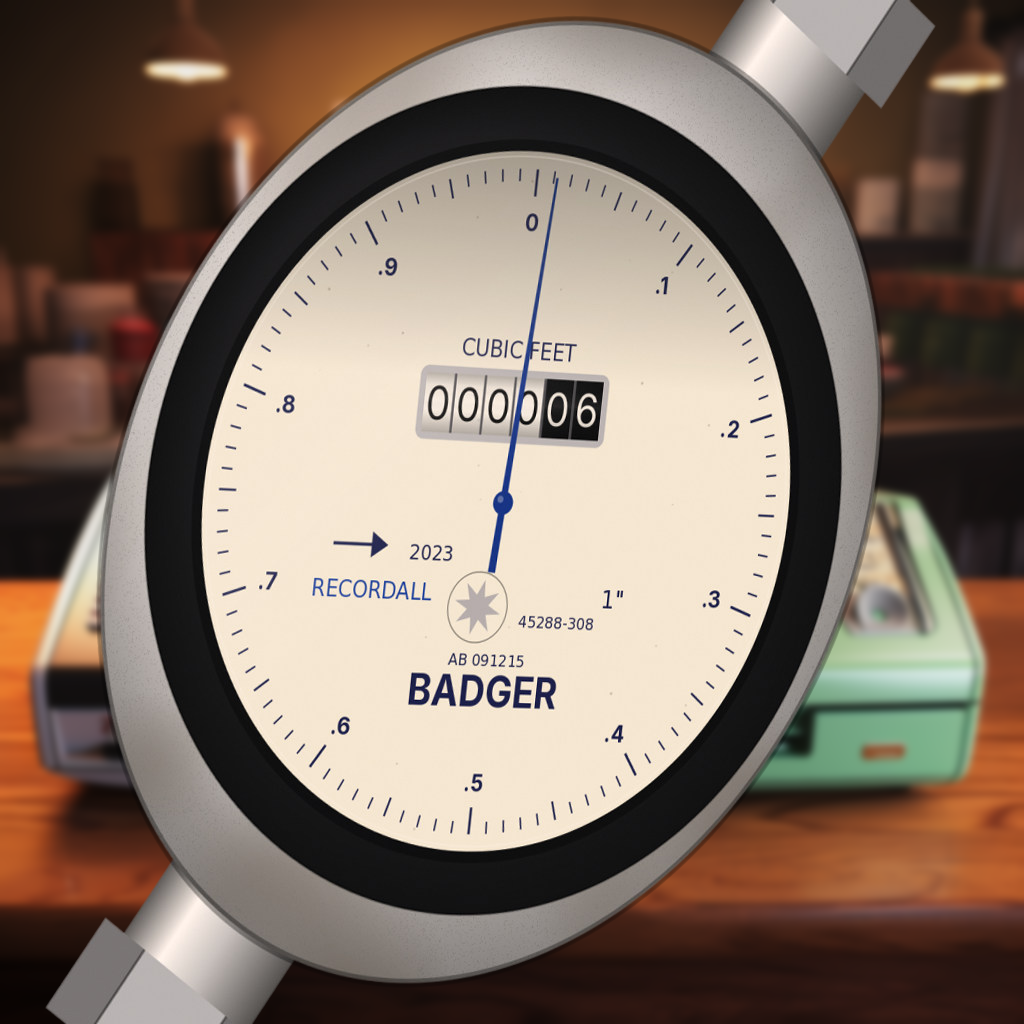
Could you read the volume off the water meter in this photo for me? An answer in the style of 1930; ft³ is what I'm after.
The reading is 6.01; ft³
